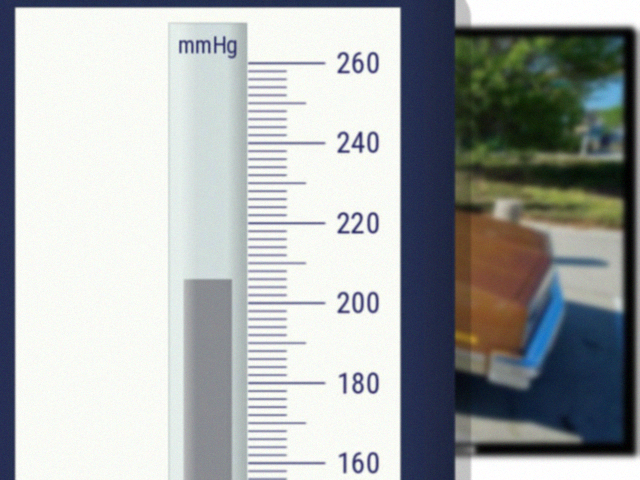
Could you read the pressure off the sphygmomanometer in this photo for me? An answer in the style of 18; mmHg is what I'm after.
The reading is 206; mmHg
